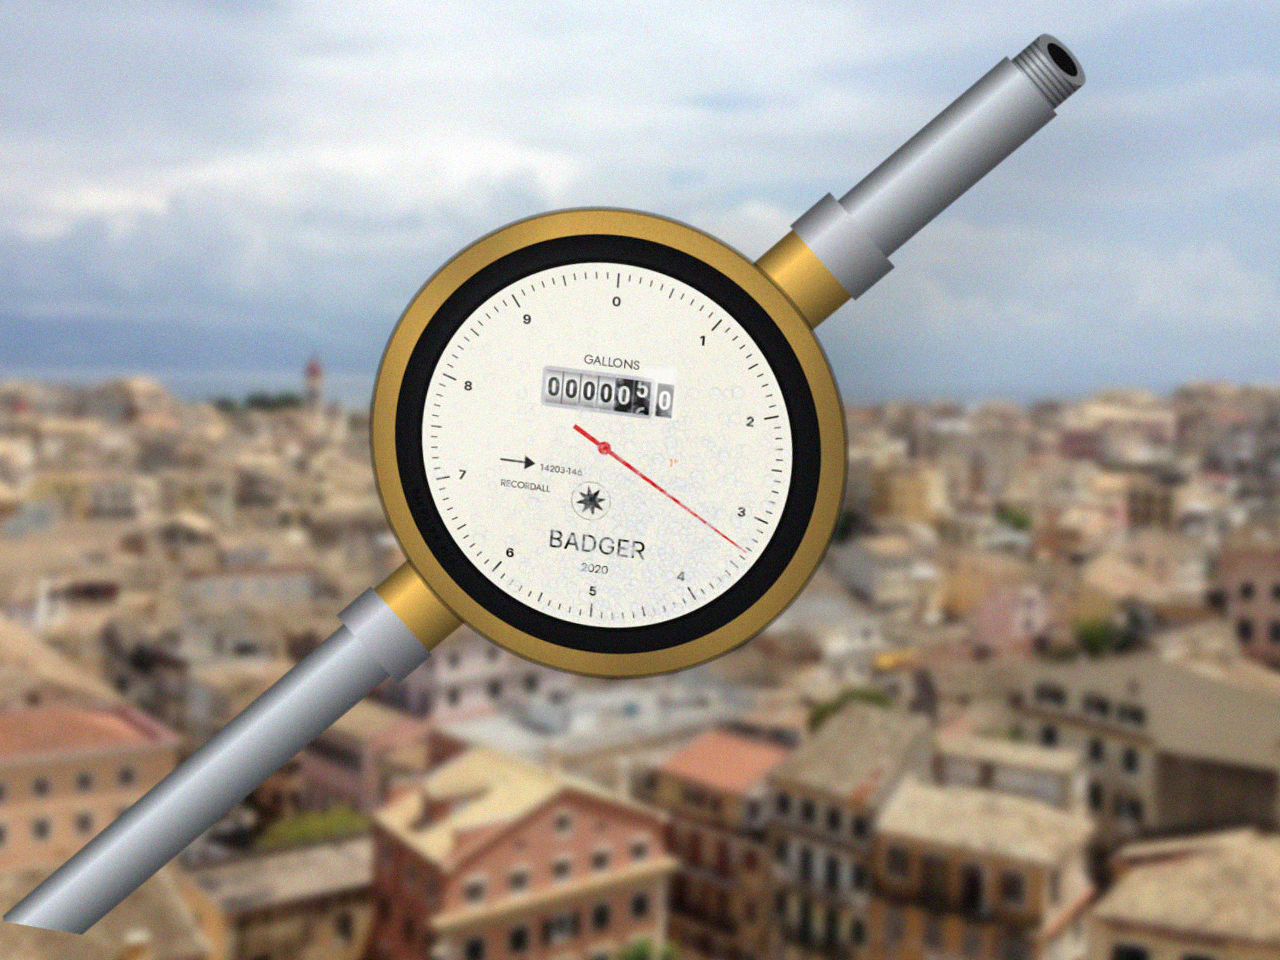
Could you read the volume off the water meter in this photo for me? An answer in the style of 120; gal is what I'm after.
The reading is 53.3; gal
